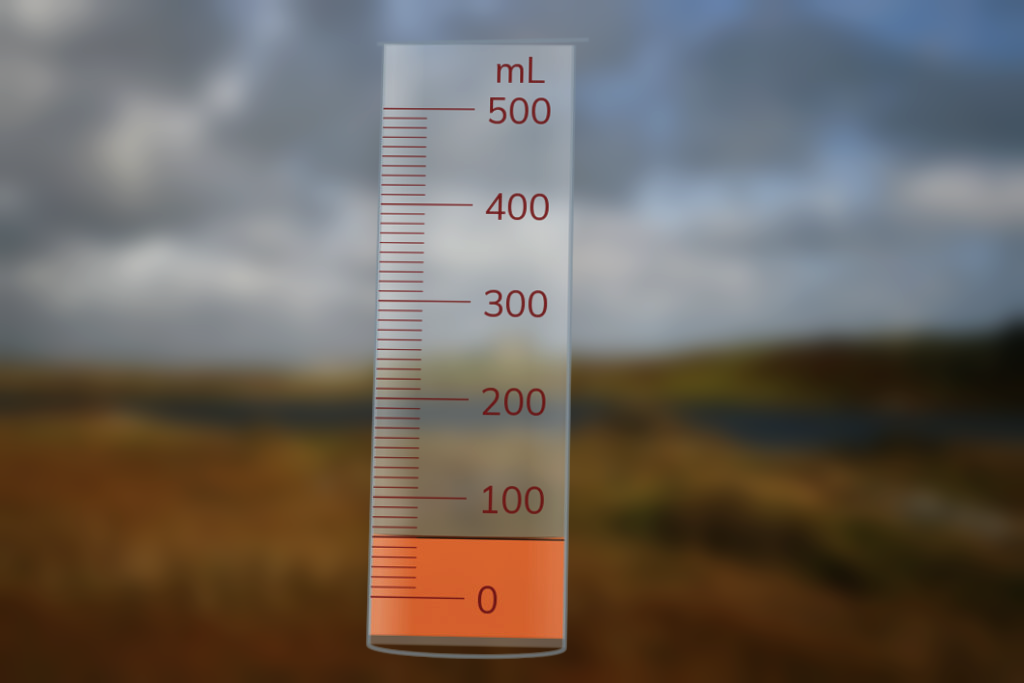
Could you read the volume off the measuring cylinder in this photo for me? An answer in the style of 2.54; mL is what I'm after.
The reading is 60; mL
